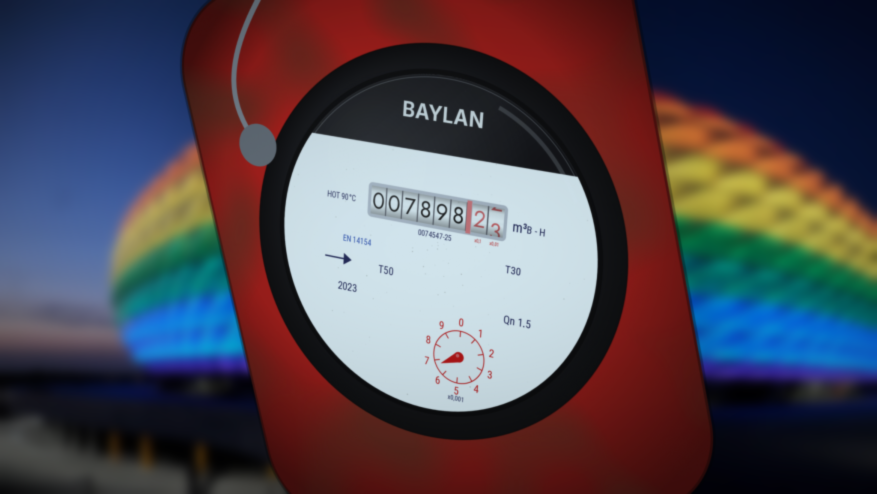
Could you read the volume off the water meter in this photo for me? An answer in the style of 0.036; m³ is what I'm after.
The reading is 7898.226; m³
